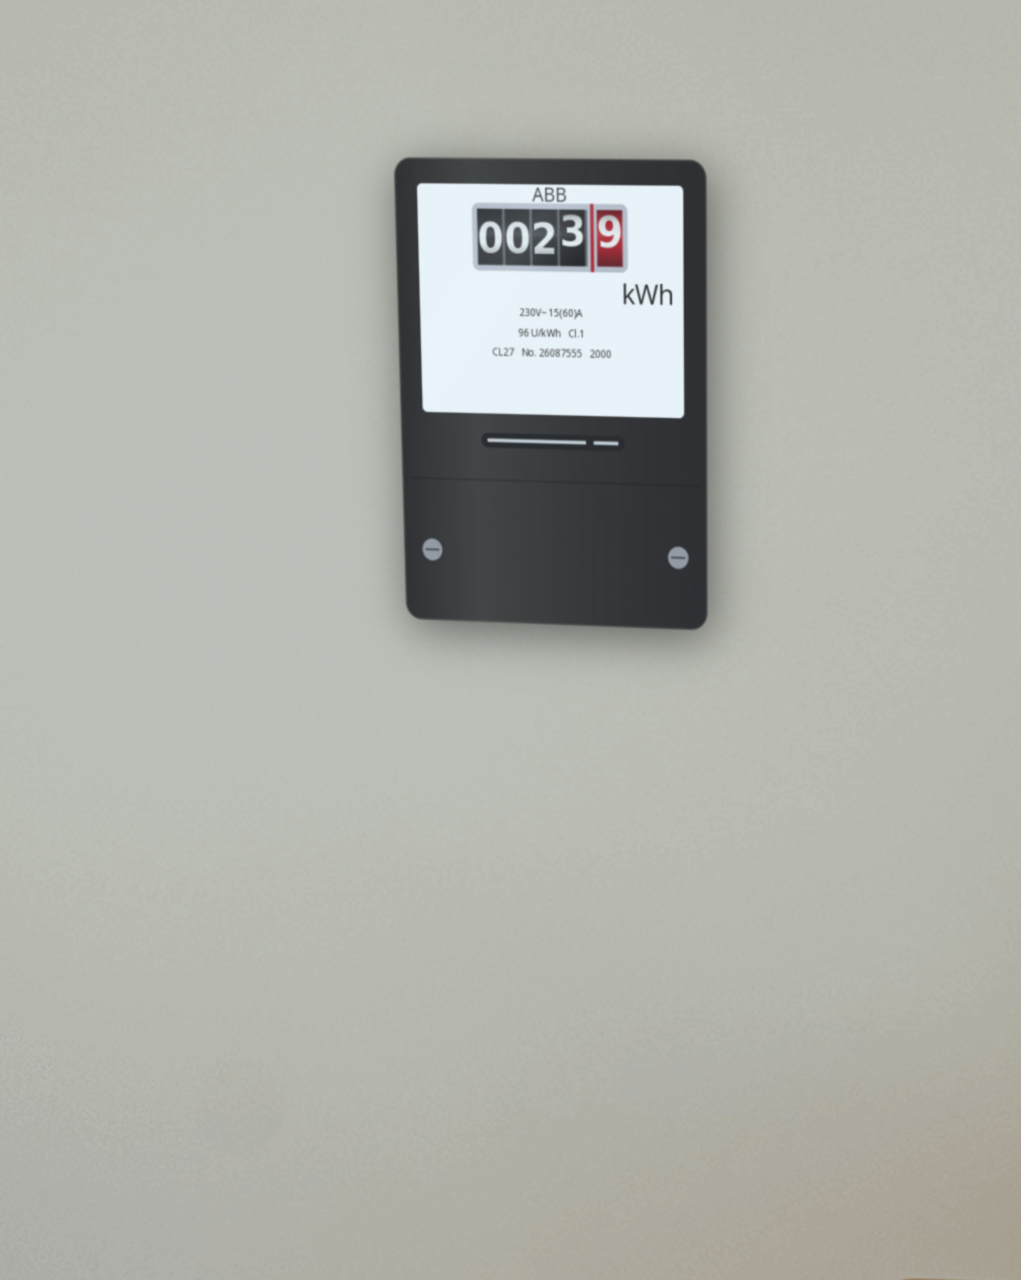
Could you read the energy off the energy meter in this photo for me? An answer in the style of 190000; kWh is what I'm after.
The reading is 23.9; kWh
